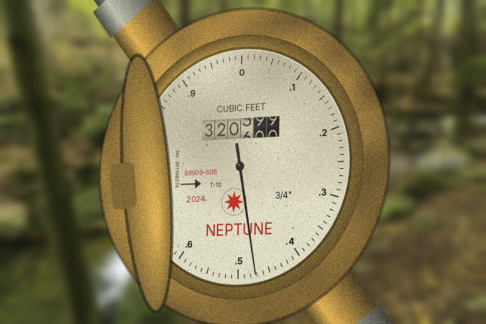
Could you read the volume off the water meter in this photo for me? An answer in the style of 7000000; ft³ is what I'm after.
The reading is 320599.47; ft³
